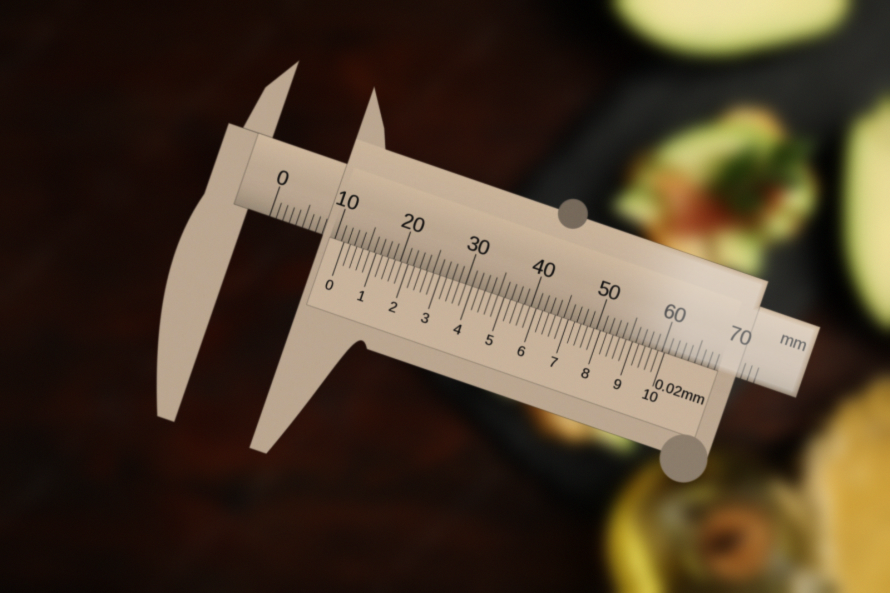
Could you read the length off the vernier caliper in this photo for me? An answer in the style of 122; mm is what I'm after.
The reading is 11.4; mm
